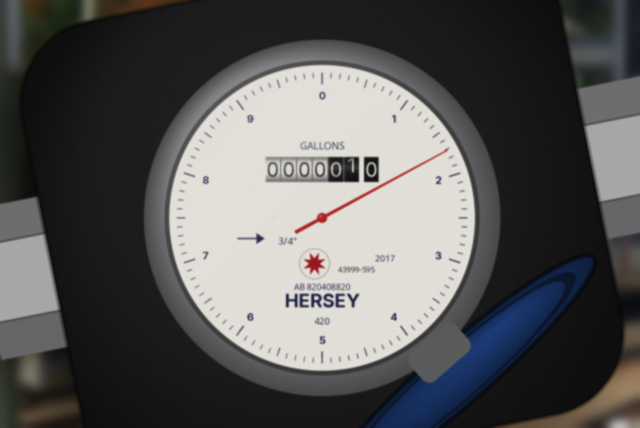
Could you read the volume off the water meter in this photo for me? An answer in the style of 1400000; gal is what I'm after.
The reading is 11.7; gal
